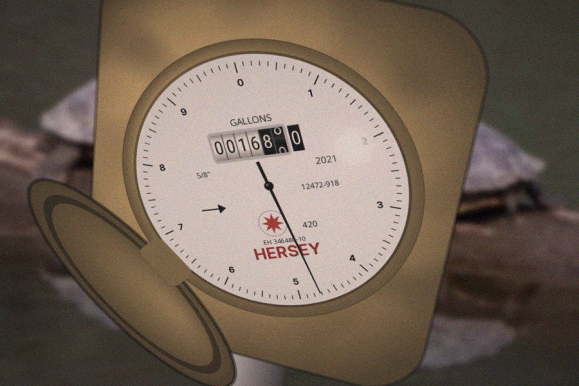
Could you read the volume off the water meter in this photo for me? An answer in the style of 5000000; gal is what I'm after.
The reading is 16884.7; gal
